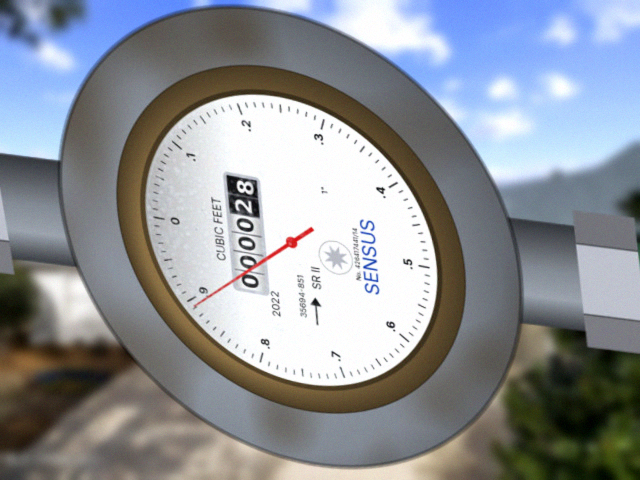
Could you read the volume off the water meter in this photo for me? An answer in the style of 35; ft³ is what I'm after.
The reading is 27.89; ft³
